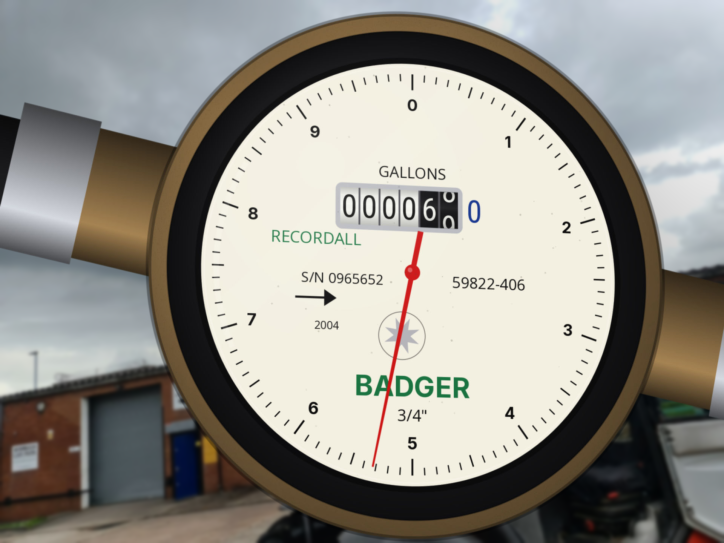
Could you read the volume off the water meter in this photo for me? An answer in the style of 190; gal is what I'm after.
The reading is 685.3; gal
